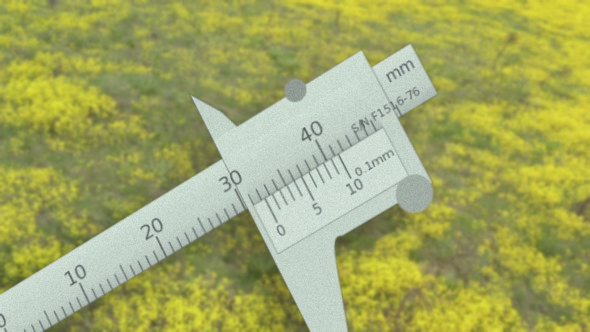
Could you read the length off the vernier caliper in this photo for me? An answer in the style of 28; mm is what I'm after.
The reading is 32.4; mm
